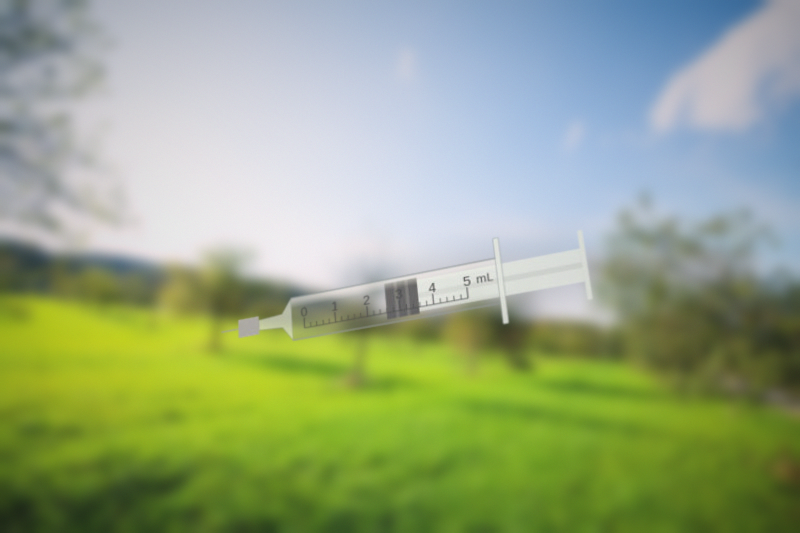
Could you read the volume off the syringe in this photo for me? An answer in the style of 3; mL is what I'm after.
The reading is 2.6; mL
